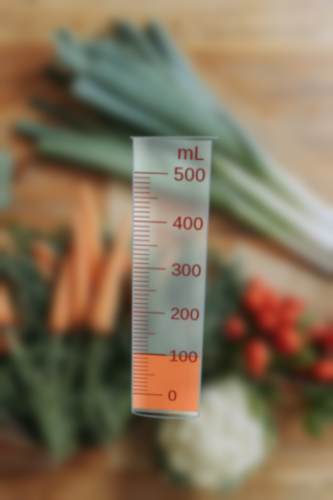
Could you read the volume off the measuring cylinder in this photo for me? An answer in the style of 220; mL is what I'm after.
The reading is 100; mL
